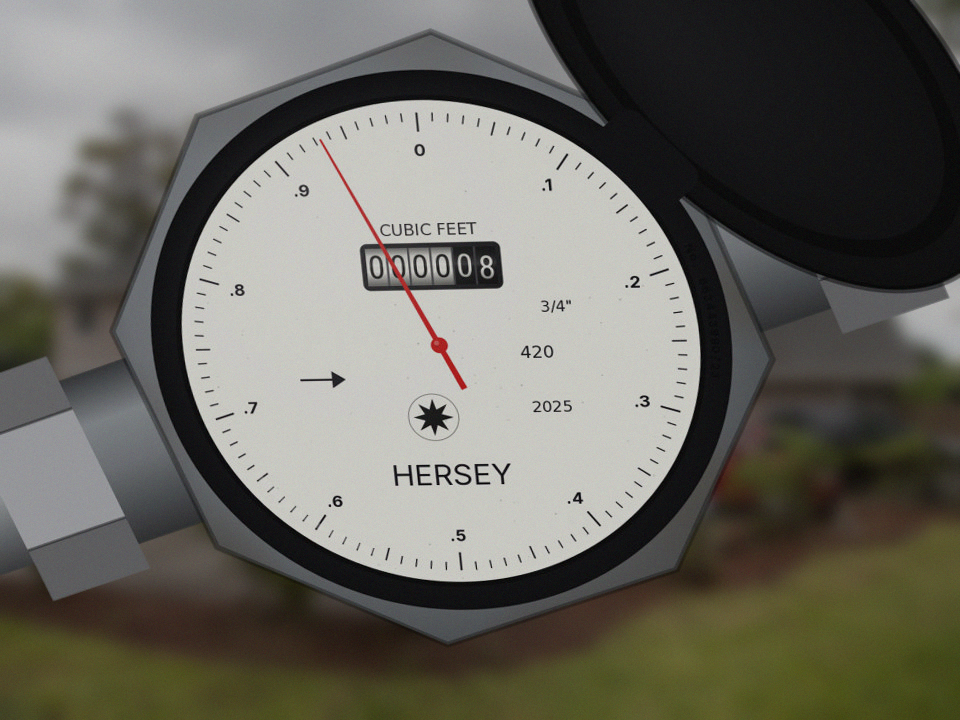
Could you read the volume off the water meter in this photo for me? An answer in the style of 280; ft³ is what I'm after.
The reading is 7.93; ft³
